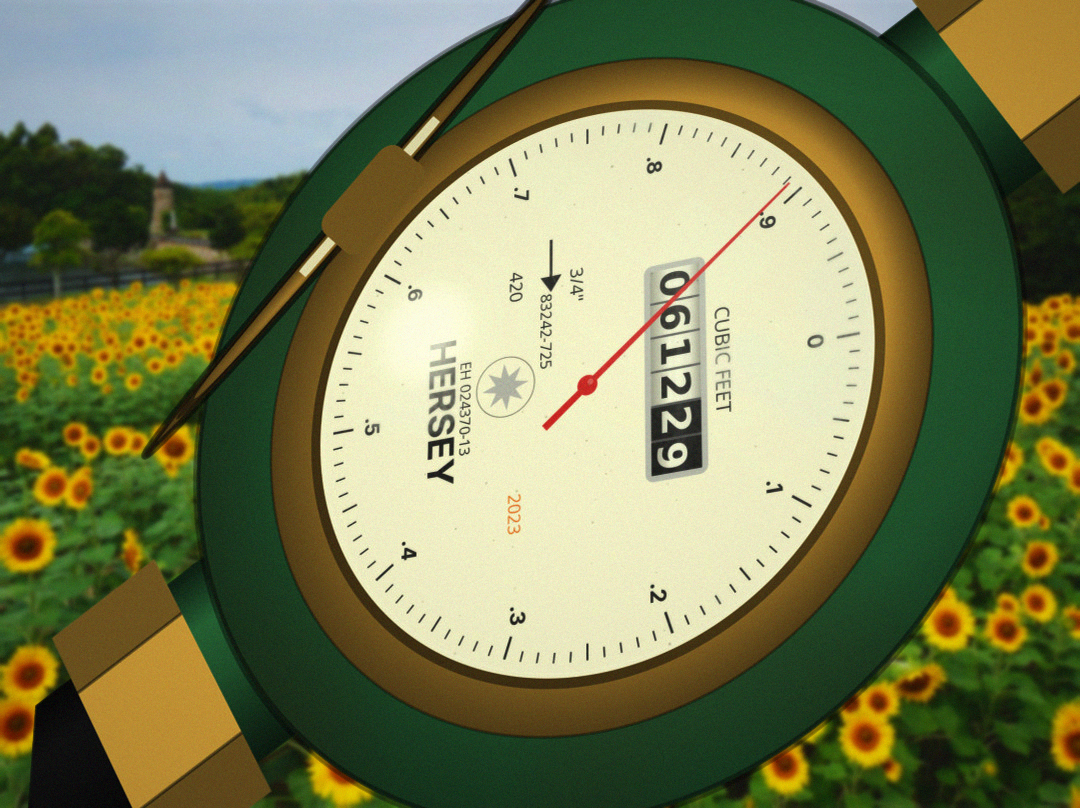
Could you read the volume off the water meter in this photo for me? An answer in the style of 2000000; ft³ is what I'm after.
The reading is 61228.89; ft³
